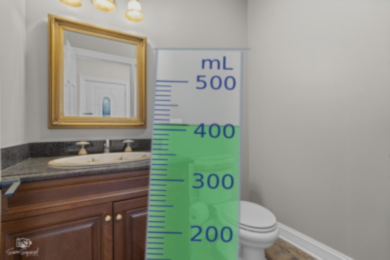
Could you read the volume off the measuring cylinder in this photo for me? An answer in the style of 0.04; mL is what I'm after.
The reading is 410; mL
